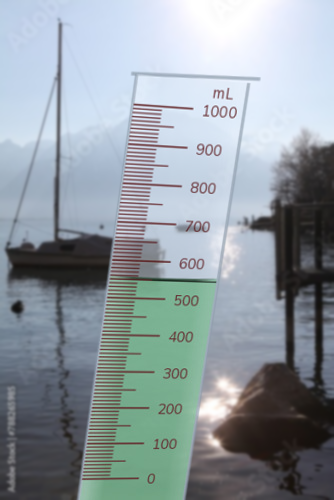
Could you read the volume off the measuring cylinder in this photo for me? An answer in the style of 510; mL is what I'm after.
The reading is 550; mL
